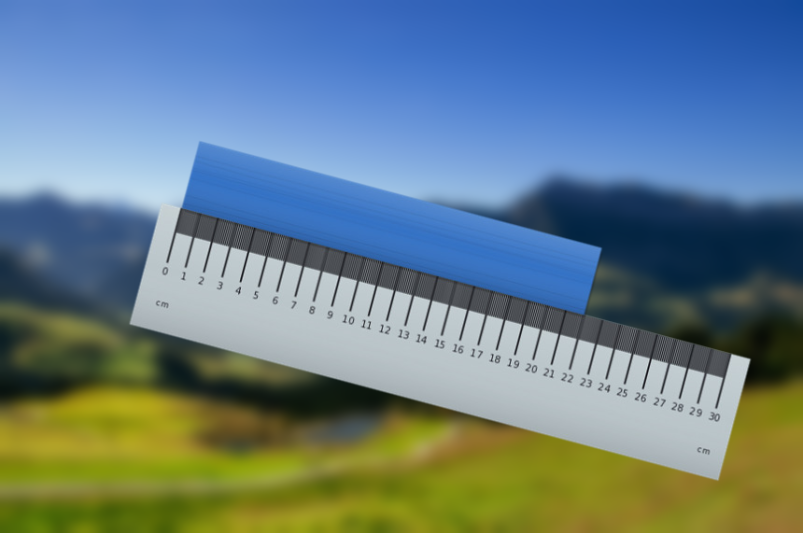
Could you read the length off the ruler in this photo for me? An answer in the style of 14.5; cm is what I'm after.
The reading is 22; cm
